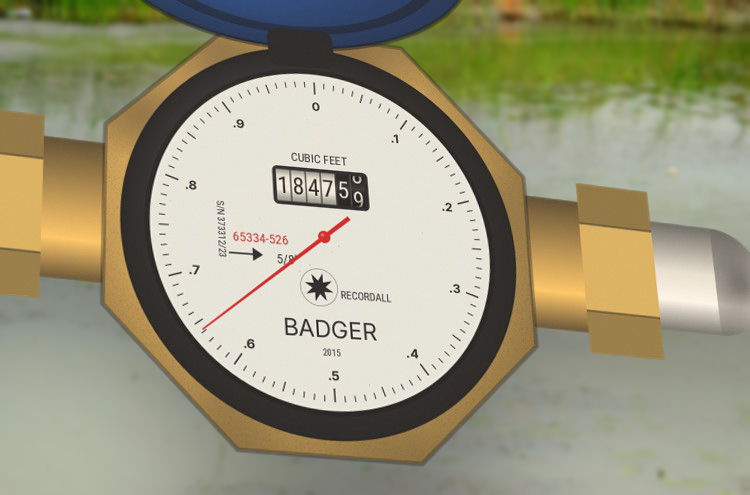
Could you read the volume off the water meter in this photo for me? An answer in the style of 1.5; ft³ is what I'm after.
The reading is 184758.64; ft³
